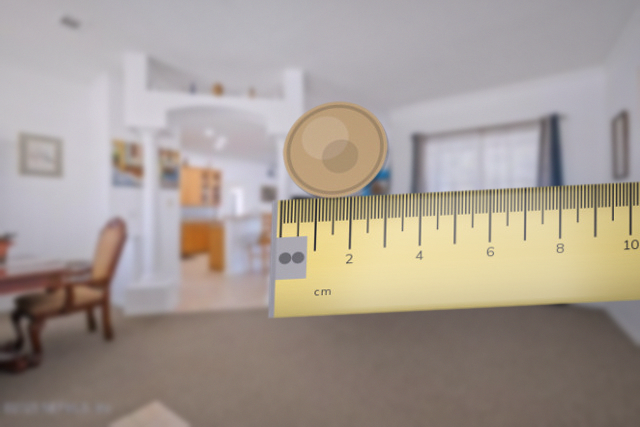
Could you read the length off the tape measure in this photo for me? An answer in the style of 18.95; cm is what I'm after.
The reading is 3; cm
